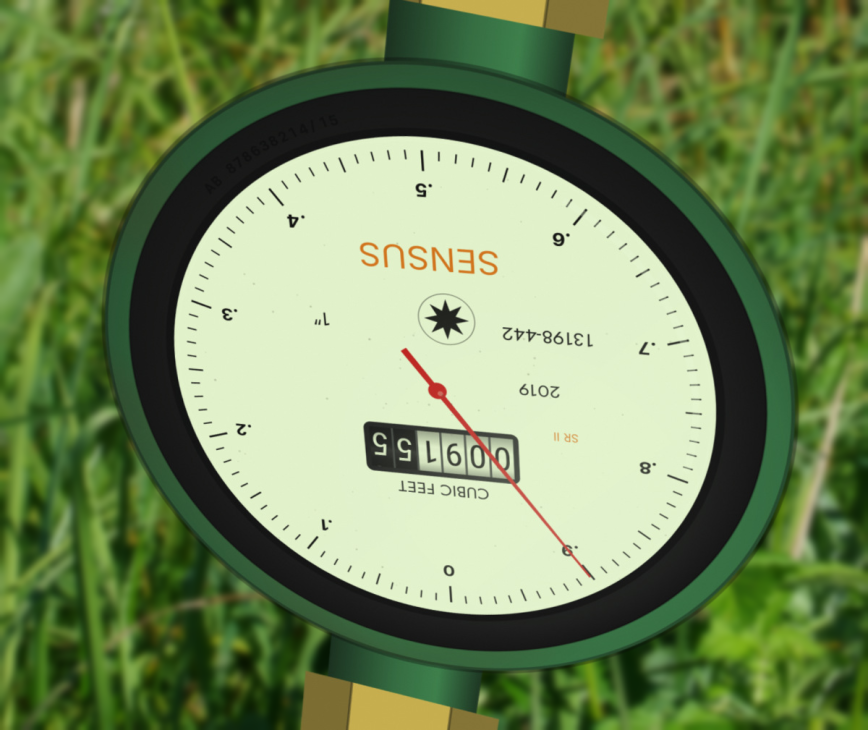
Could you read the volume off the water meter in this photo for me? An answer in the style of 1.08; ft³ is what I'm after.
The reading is 9154.90; ft³
